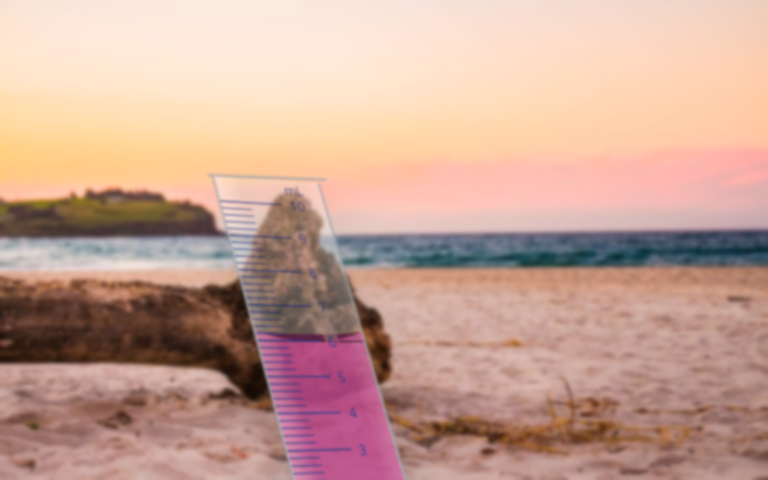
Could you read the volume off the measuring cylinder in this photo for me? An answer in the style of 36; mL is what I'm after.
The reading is 6; mL
